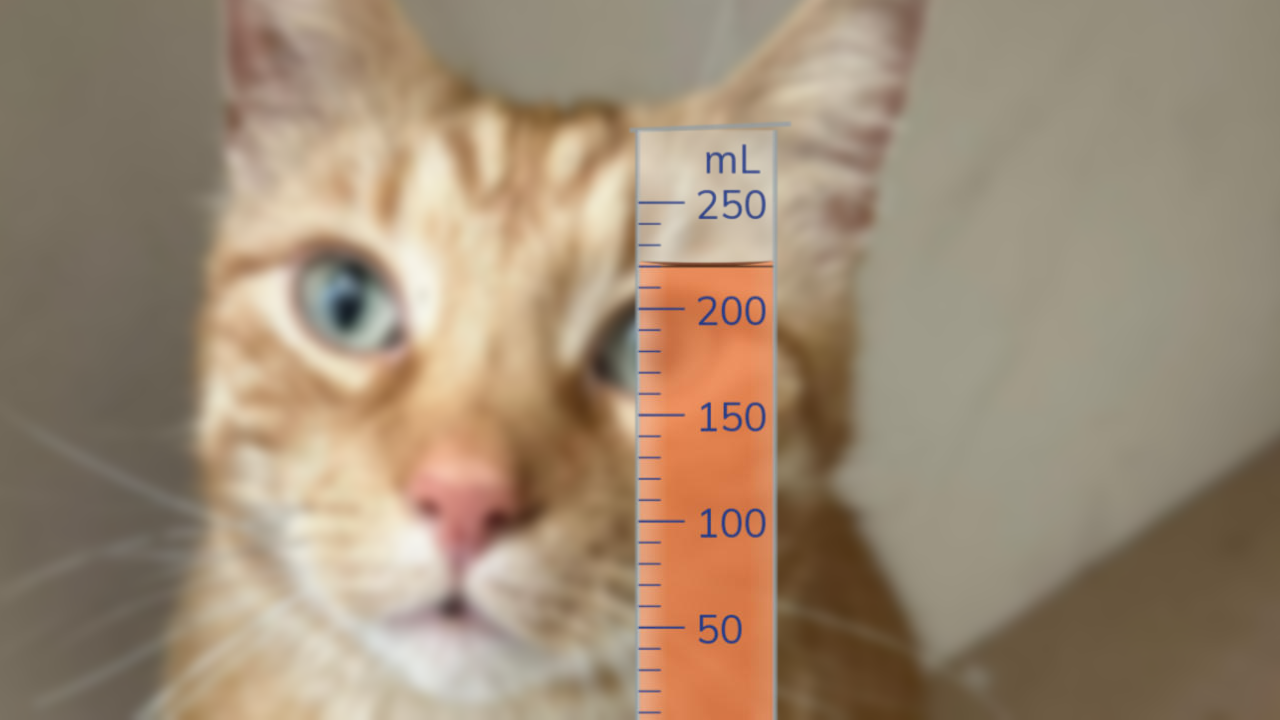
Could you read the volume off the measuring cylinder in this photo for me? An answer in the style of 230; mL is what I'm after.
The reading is 220; mL
